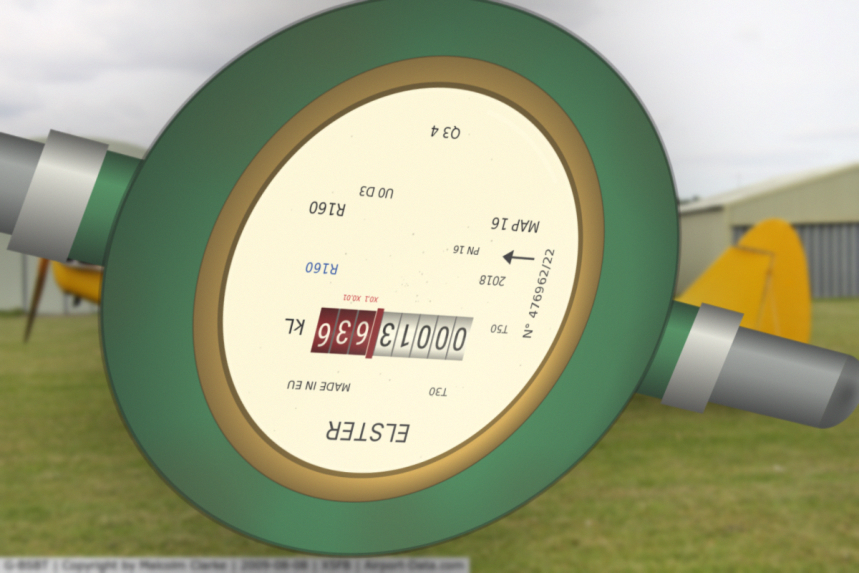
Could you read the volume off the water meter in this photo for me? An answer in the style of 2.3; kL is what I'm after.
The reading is 13.636; kL
